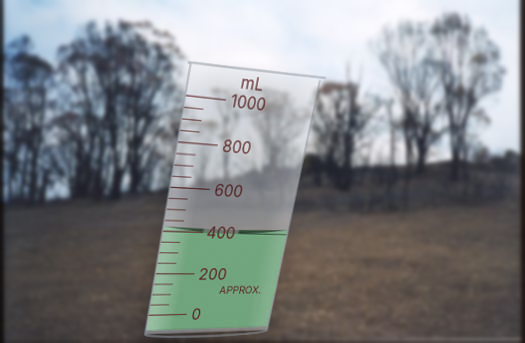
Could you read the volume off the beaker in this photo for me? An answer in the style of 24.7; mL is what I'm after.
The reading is 400; mL
